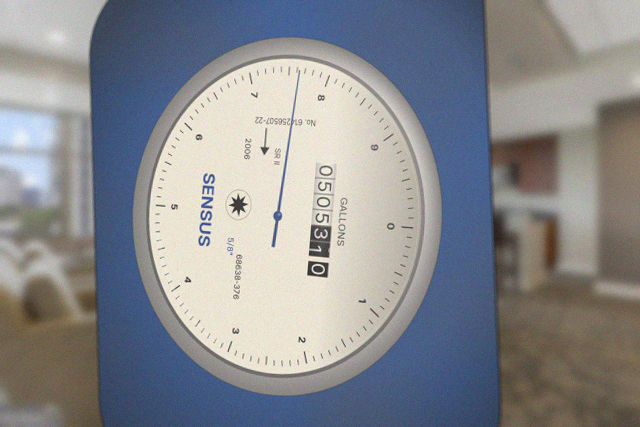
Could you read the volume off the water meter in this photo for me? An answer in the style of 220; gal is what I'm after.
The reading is 505307.6; gal
